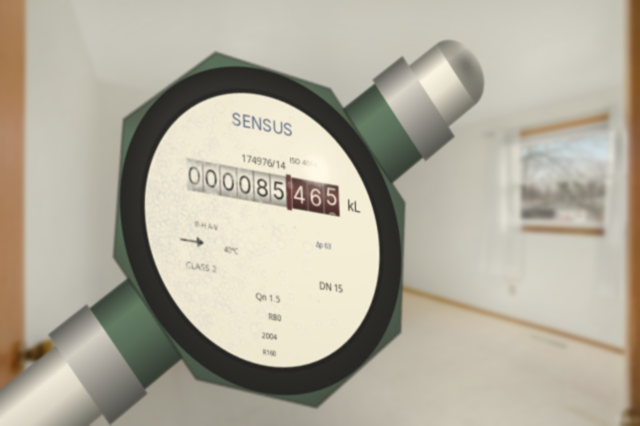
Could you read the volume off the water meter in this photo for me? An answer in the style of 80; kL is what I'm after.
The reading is 85.465; kL
